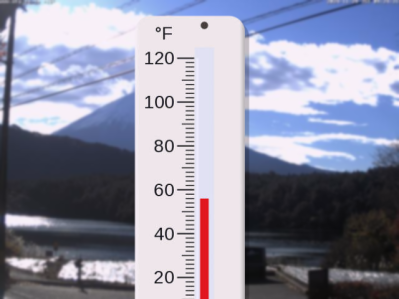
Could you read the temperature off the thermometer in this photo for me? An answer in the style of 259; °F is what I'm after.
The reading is 56; °F
